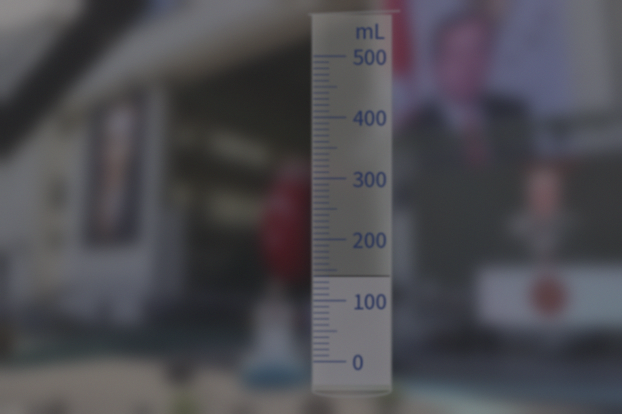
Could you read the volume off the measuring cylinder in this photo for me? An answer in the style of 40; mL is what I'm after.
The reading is 140; mL
